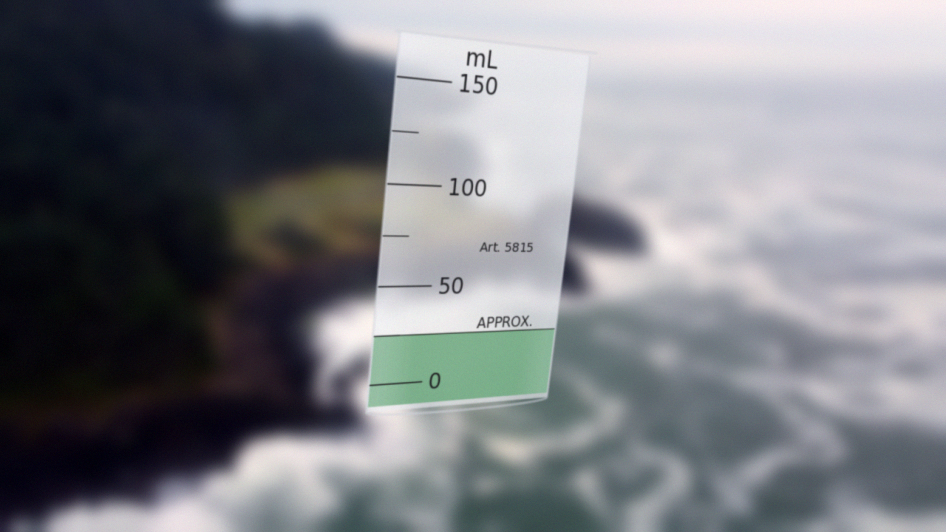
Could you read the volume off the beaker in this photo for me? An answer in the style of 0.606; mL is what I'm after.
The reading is 25; mL
